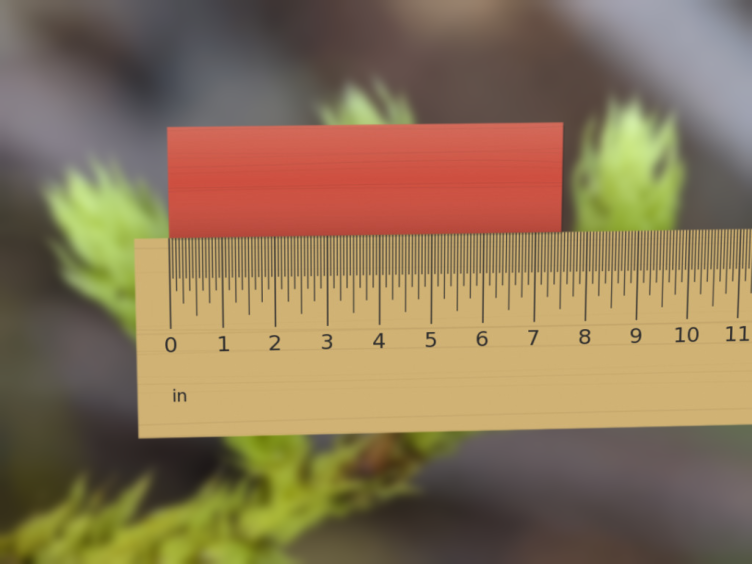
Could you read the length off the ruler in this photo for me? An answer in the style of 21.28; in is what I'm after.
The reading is 7.5; in
